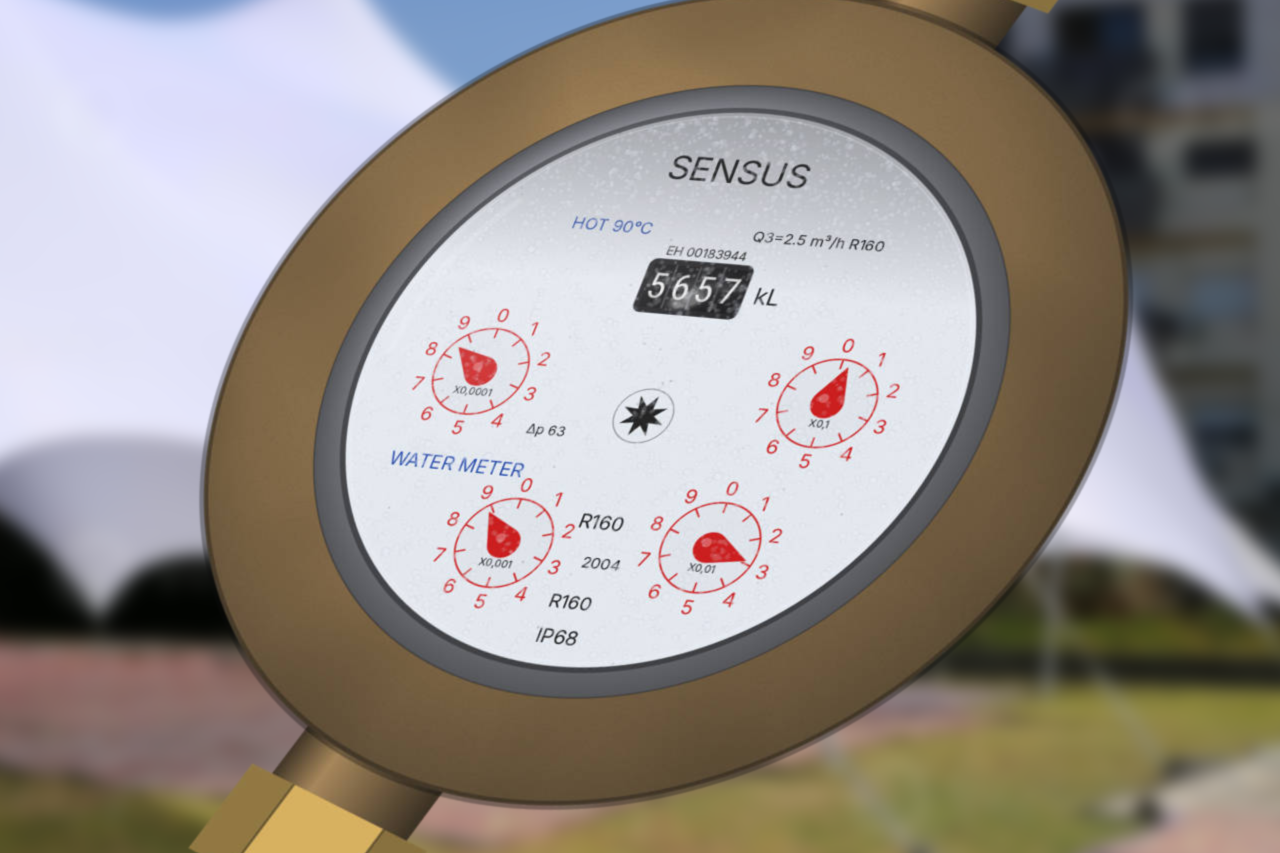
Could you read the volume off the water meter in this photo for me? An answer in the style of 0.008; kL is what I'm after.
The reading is 5657.0288; kL
